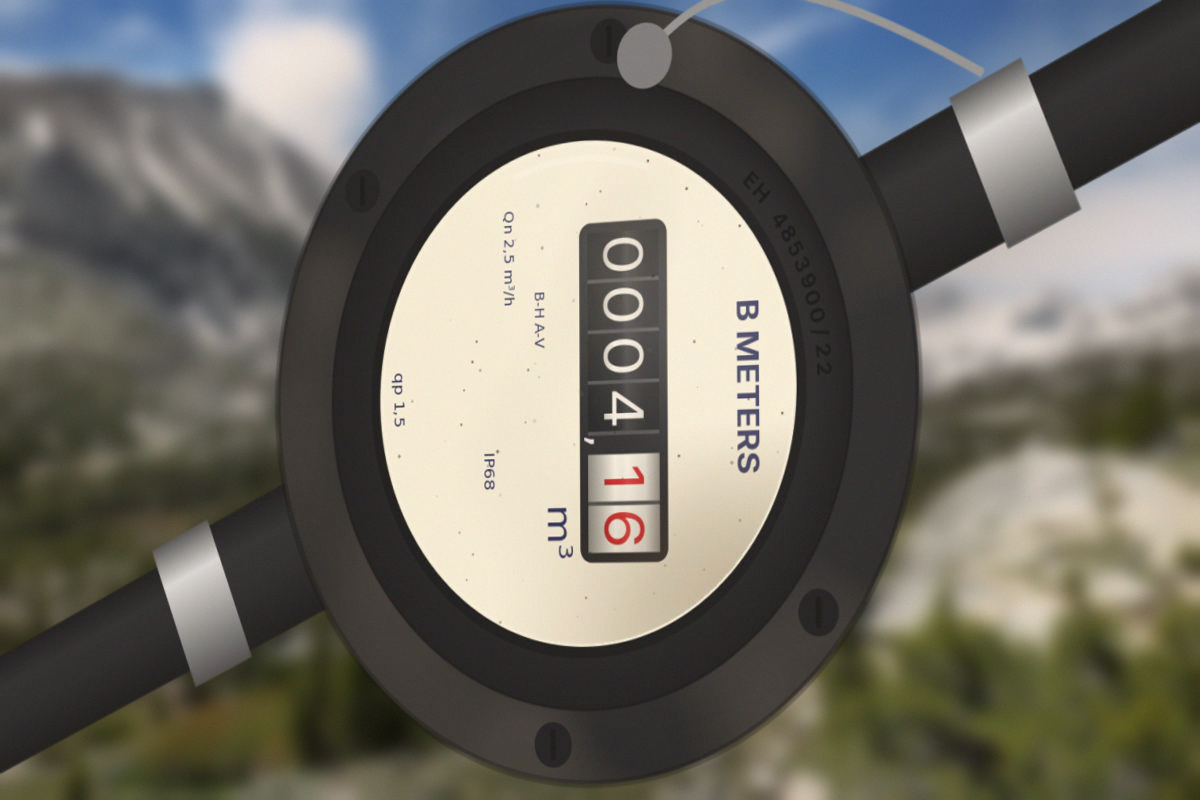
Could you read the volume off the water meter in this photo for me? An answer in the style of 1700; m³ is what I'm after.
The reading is 4.16; m³
